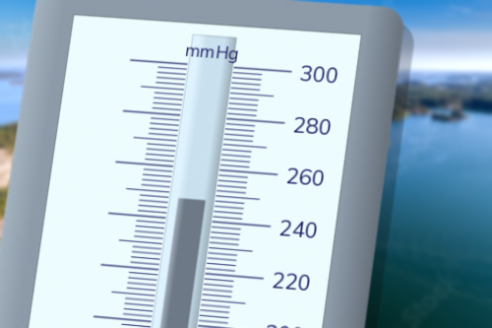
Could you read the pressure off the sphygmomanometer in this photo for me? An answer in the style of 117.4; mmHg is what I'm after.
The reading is 248; mmHg
